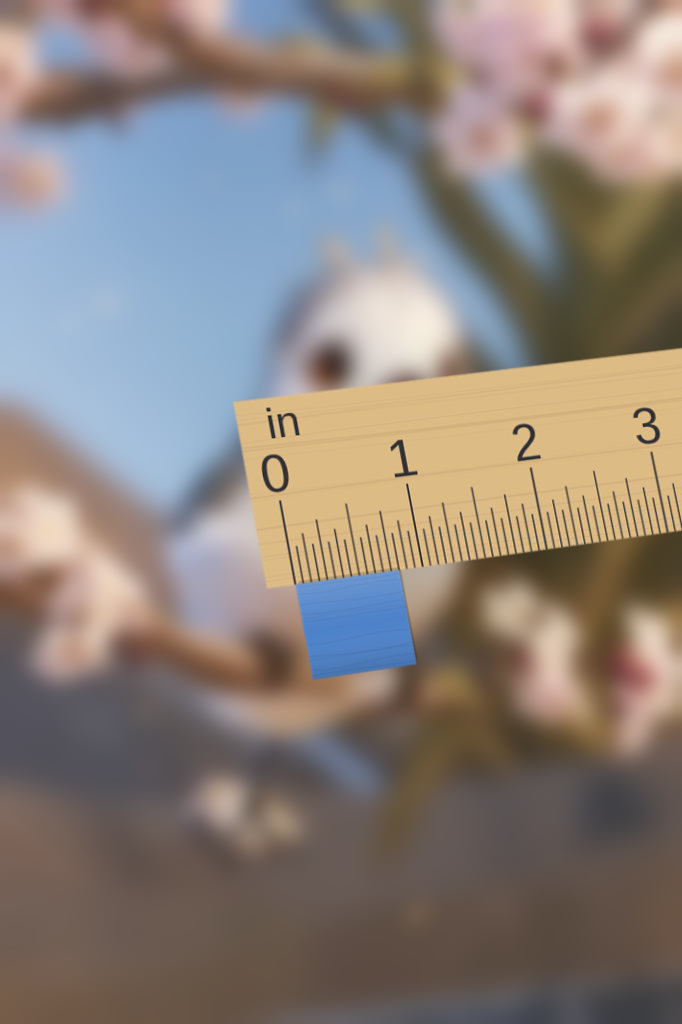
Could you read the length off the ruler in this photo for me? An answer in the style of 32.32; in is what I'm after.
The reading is 0.8125; in
